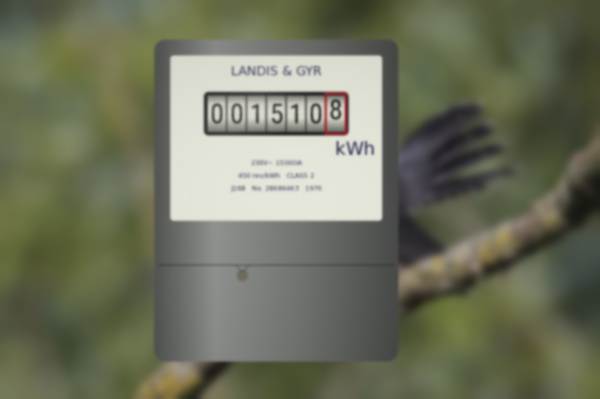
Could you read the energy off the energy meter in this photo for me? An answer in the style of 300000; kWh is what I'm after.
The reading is 1510.8; kWh
